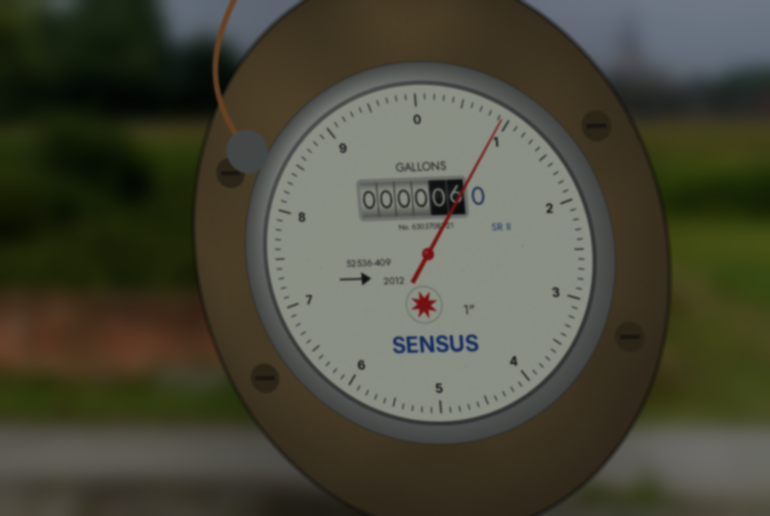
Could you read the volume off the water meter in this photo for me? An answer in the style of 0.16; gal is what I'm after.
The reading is 60.9; gal
